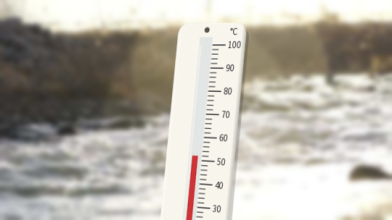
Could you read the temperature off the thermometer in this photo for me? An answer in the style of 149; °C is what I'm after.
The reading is 52; °C
